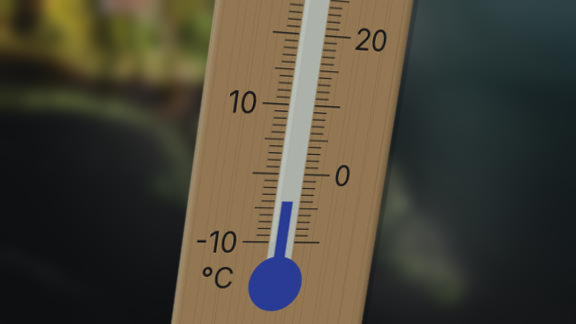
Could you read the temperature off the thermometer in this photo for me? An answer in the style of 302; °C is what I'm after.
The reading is -4; °C
